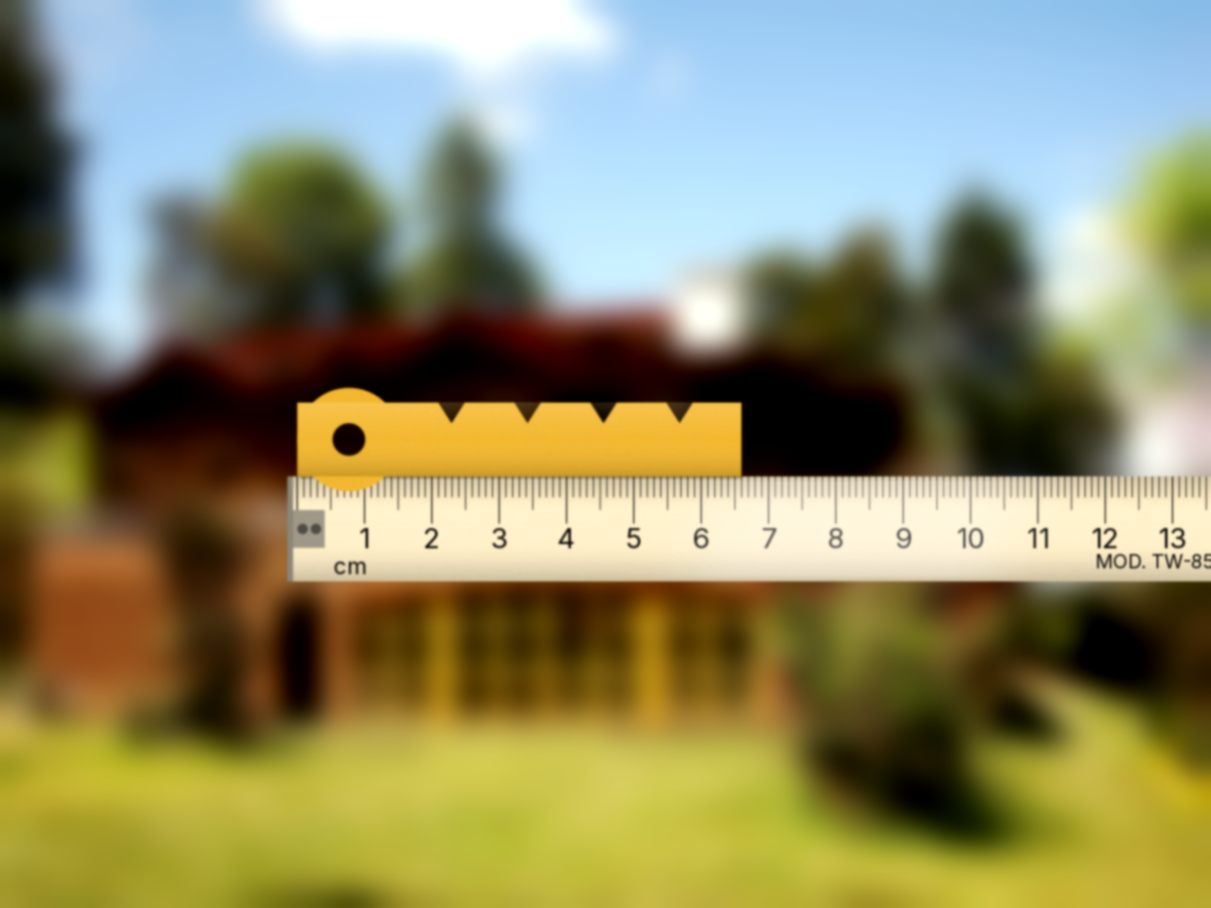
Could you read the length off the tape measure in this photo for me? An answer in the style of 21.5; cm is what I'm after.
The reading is 6.6; cm
